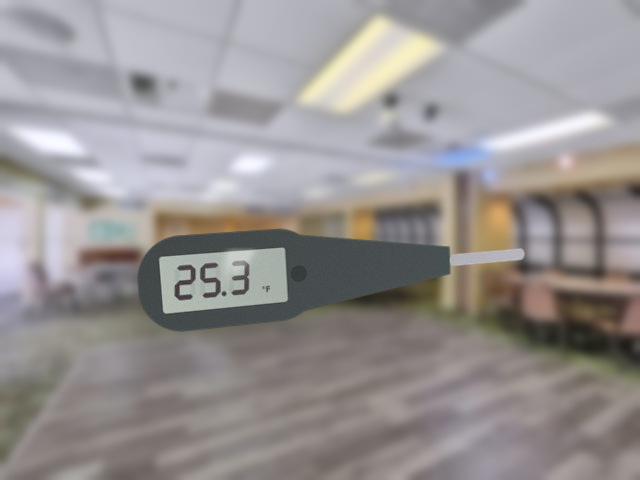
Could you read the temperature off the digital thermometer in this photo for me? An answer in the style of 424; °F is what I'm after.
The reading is 25.3; °F
